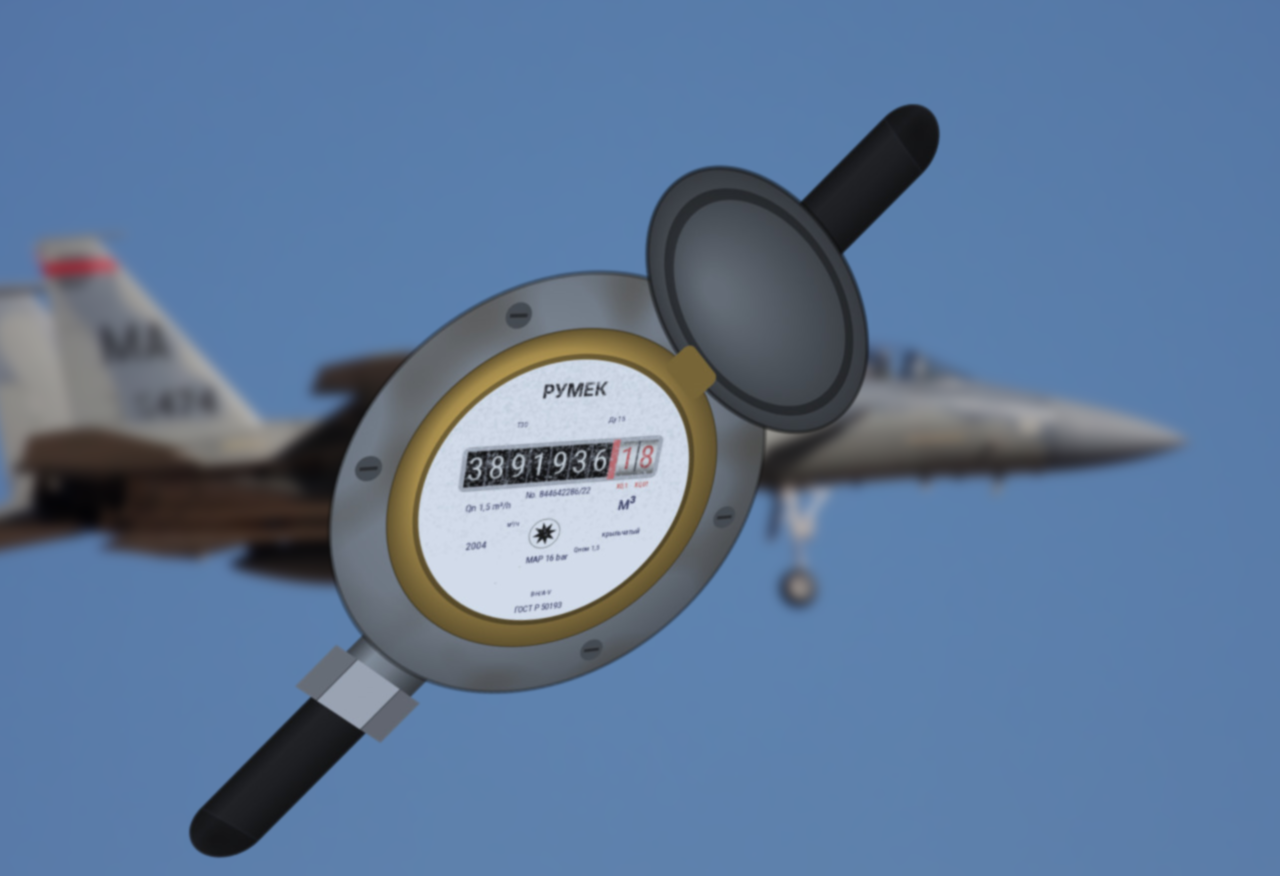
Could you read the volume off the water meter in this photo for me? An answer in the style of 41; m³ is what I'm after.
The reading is 3891936.18; m³
